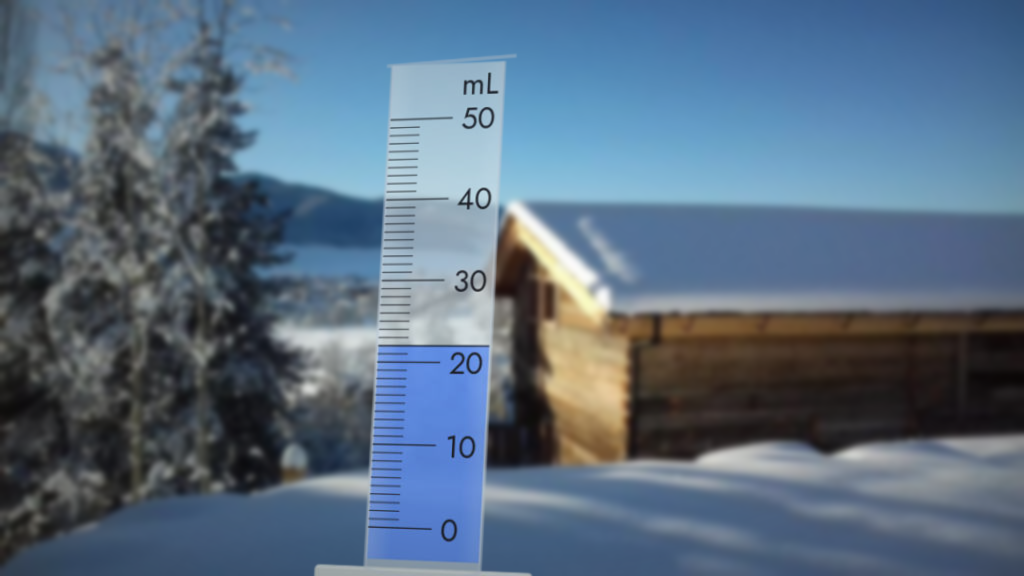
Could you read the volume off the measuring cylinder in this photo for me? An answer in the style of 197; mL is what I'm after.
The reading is 22; mL
